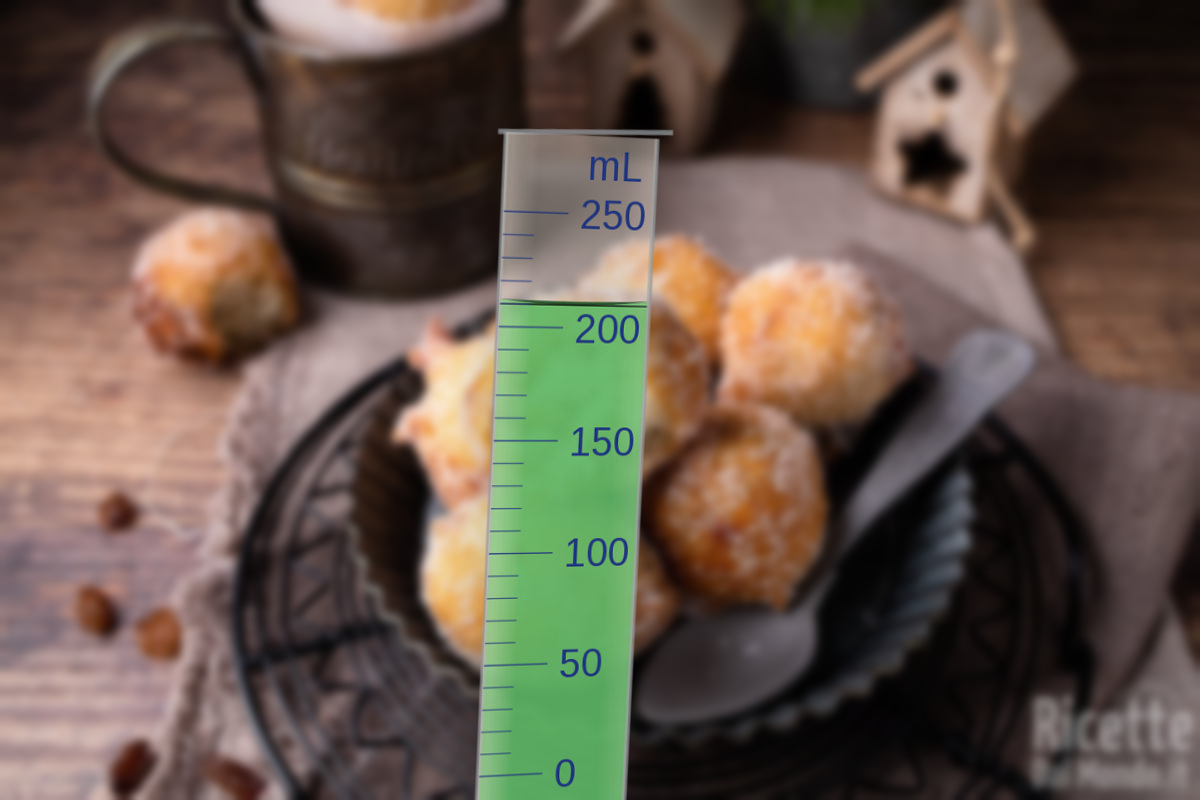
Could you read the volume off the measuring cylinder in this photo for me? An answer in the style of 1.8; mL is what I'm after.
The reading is 210; mL
